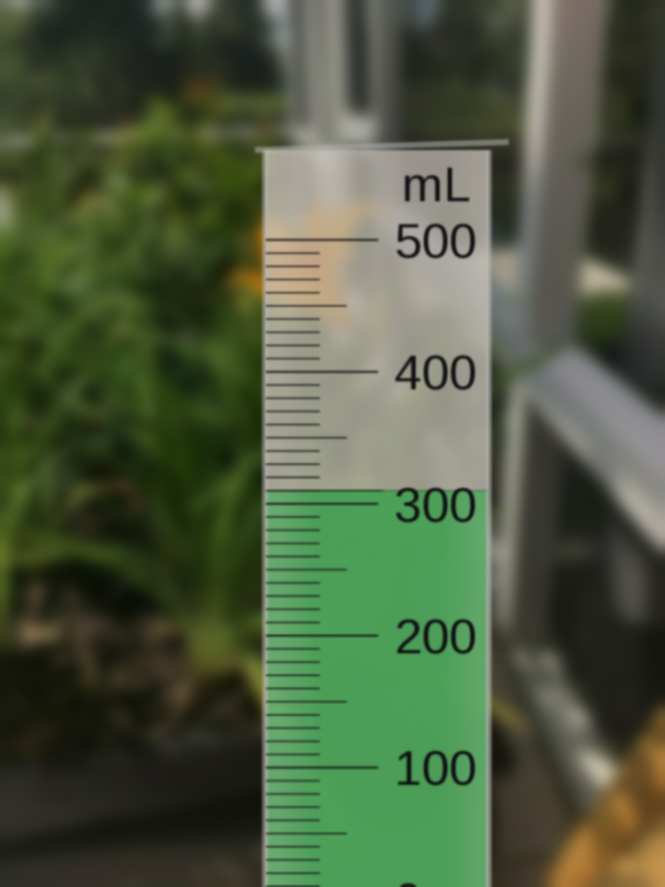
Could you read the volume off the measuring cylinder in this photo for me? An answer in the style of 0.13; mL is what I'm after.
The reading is 310; mL
